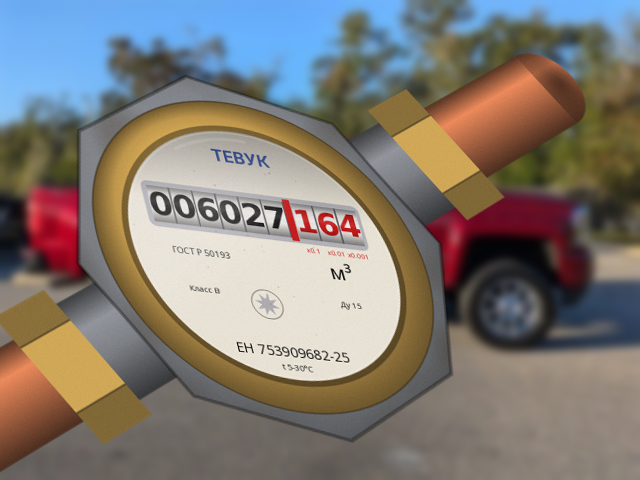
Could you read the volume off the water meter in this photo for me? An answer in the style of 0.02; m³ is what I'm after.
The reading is 6027.164; m³
